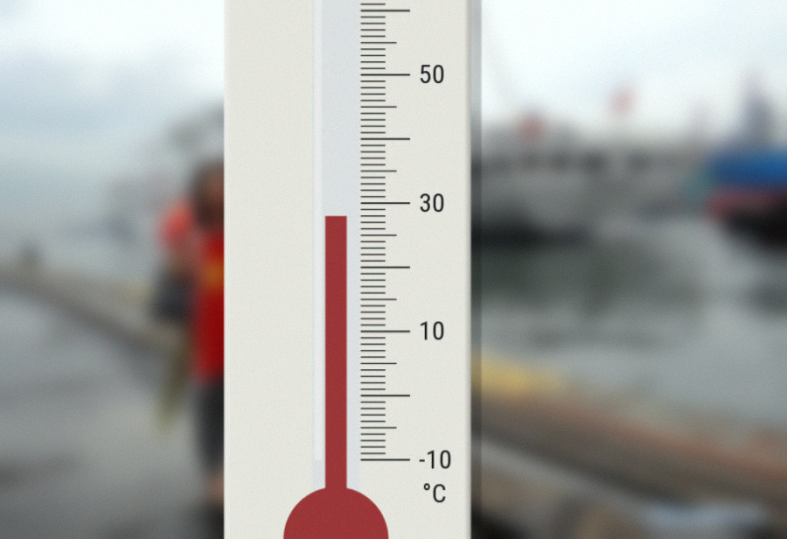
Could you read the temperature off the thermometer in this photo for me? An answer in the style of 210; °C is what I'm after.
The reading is 28; °C
